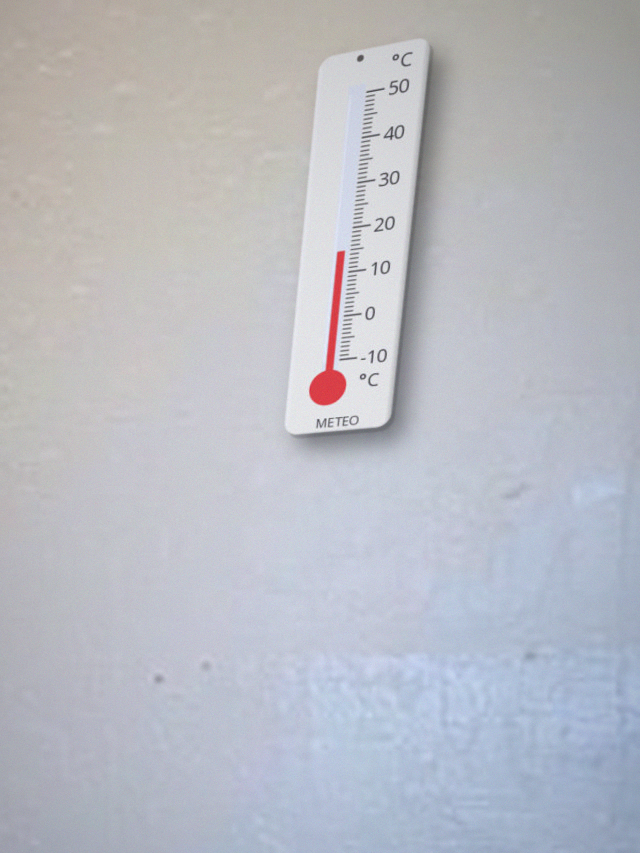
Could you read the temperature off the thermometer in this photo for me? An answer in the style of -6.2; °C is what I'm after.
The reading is 15; °C
